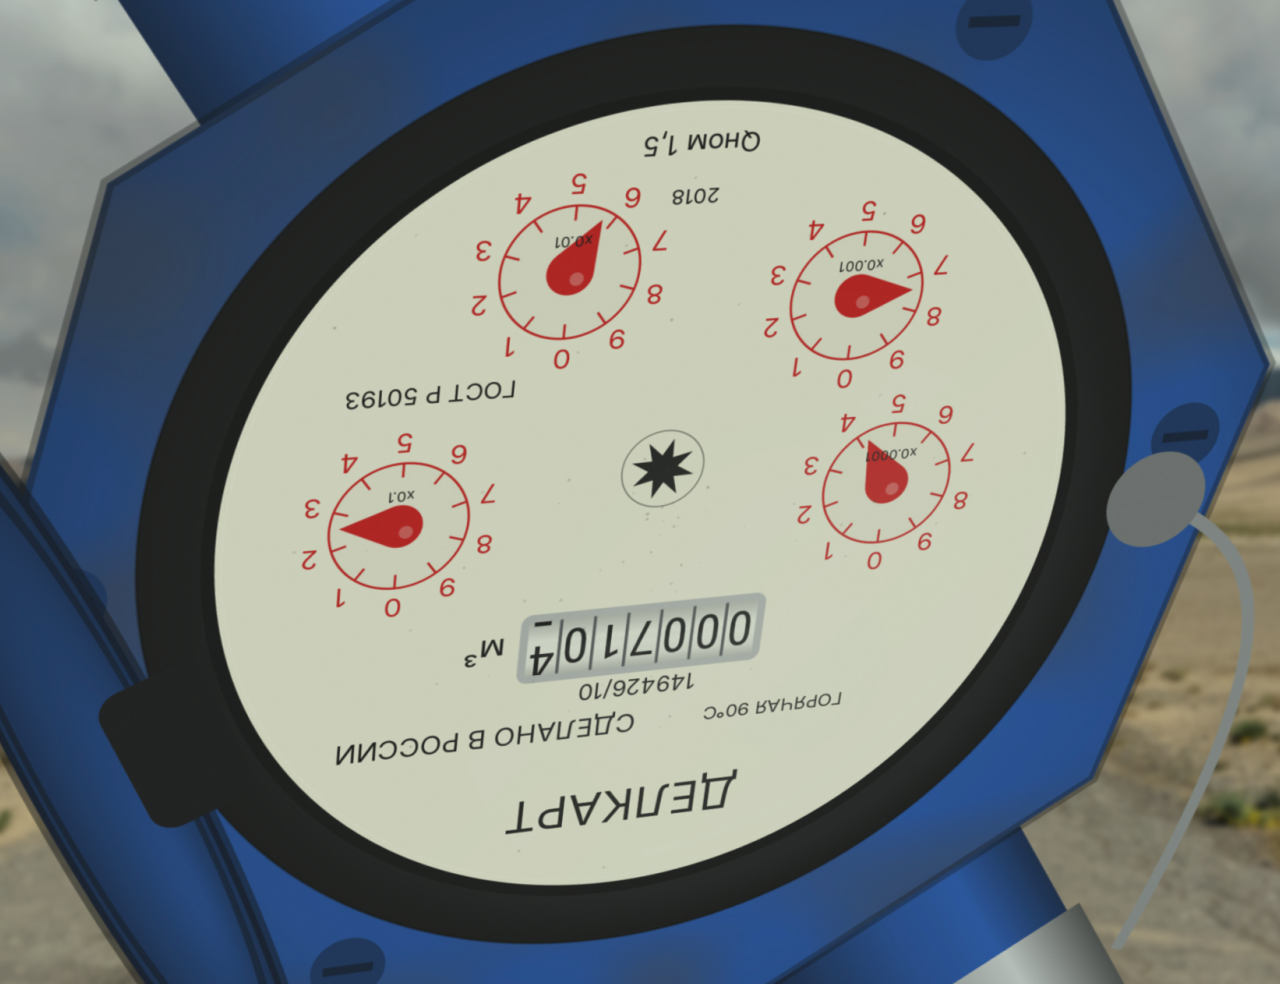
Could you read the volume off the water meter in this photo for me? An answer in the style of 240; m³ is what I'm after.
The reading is 7104.2574; m³
